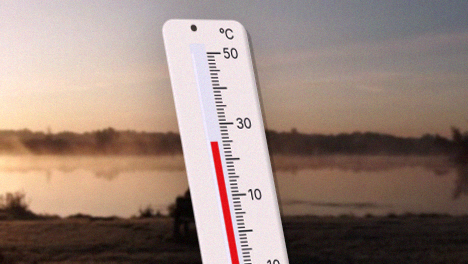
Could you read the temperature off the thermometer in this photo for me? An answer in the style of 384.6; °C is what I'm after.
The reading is 25; °C
